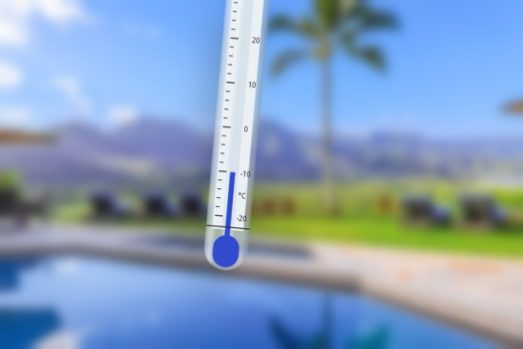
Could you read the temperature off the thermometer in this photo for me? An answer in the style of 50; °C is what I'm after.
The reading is -10; °C
